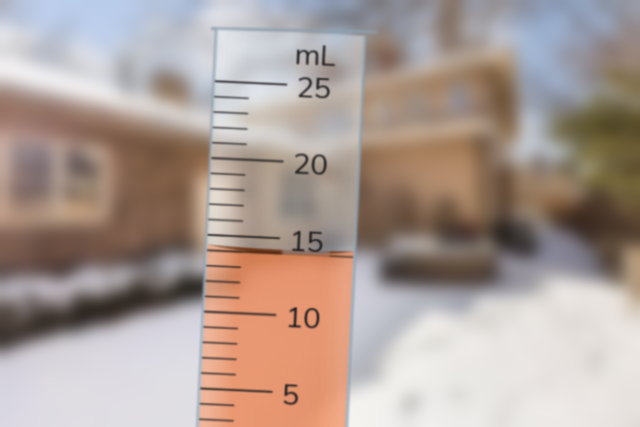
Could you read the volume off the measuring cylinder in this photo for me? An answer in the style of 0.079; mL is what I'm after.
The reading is 14; mL
